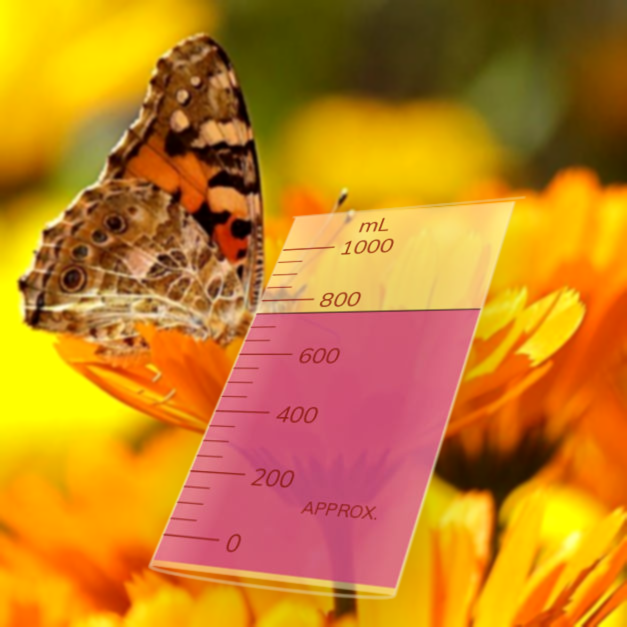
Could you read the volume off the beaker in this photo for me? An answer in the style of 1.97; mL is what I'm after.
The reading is 750; mL
